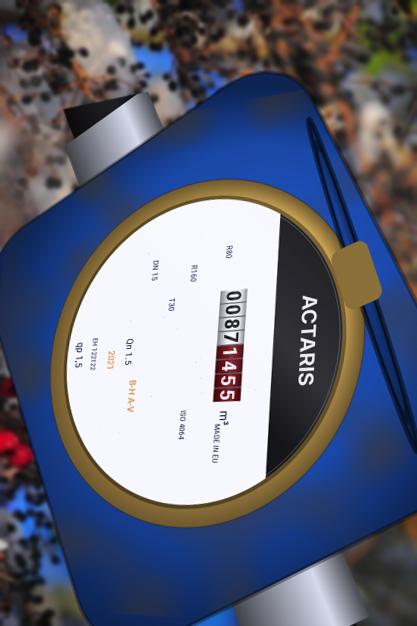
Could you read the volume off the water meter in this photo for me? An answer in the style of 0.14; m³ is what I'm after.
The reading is 87.1455; m³
